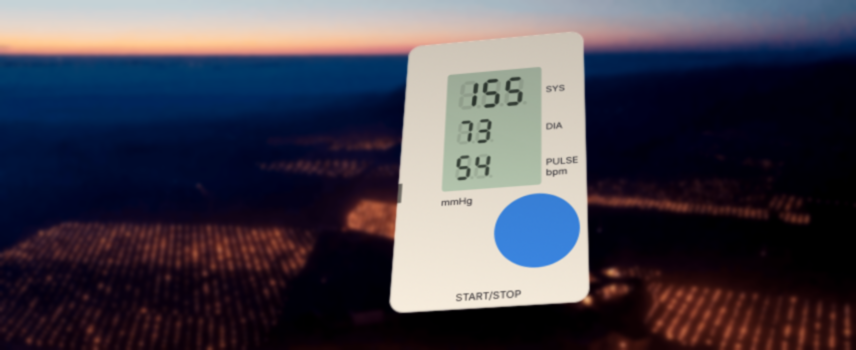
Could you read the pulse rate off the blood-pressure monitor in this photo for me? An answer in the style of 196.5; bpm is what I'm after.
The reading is 54; bpm
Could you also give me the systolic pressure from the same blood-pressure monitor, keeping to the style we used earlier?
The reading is 155; mmHg
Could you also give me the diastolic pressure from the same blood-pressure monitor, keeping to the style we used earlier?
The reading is 73; mmHg
